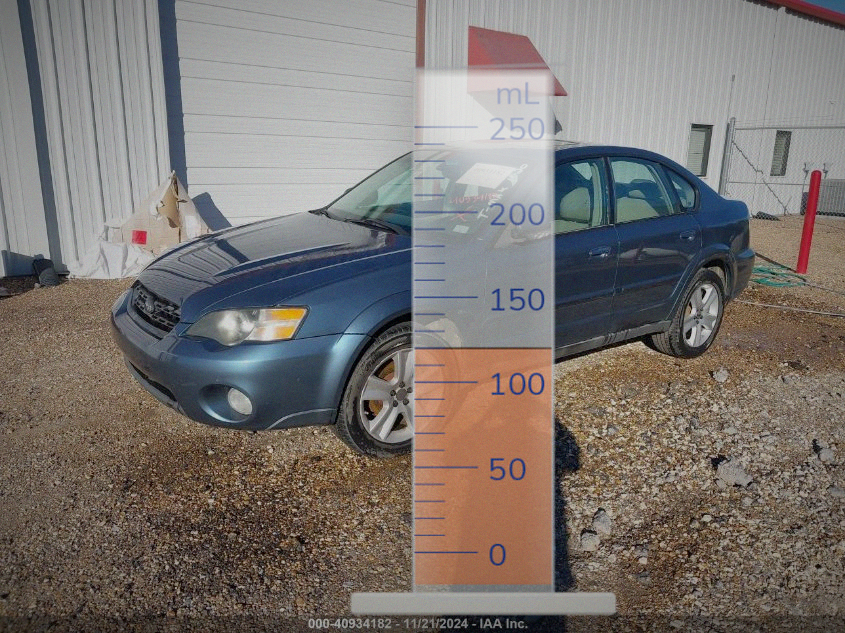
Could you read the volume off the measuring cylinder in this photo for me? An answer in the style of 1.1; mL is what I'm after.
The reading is 120; mL
